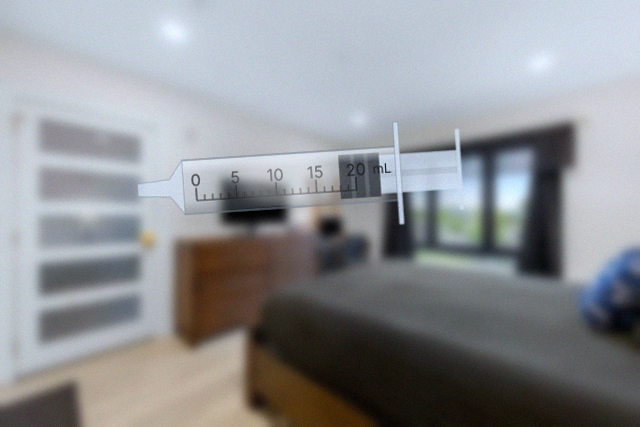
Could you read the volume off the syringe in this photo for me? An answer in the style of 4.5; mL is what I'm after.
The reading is 18; mL
